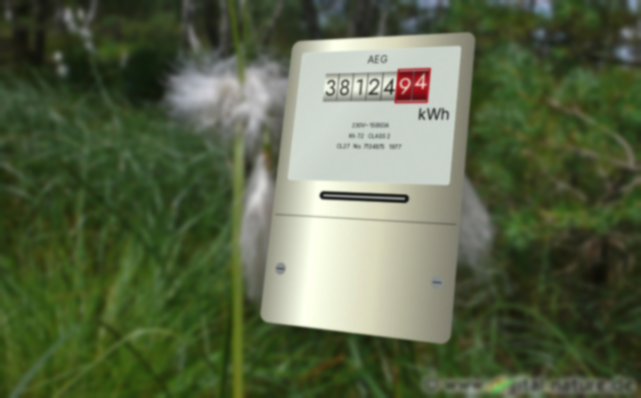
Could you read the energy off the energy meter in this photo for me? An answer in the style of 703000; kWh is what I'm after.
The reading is 38124.94; kWh
